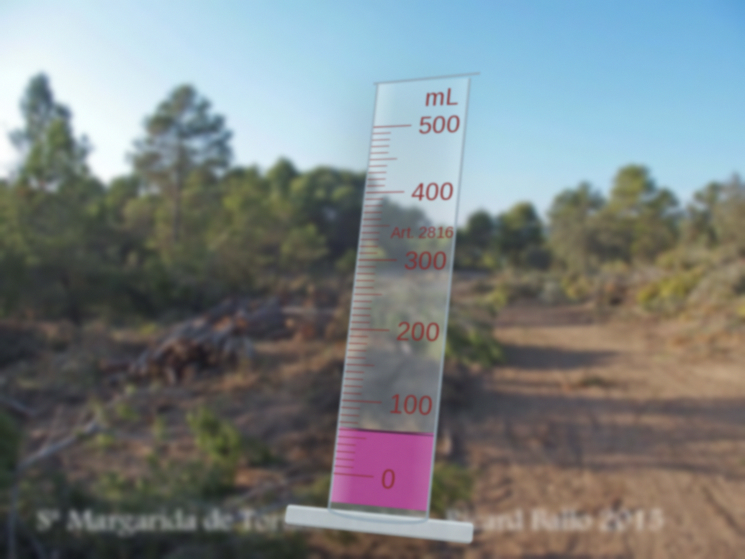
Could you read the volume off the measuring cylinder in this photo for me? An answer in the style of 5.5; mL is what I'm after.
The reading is 60; mL
